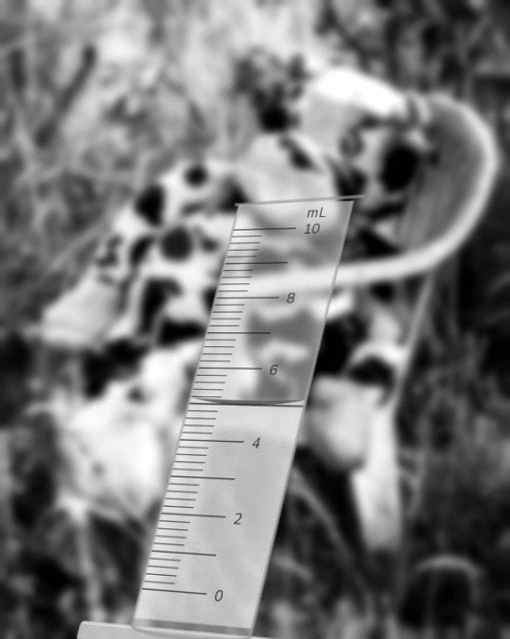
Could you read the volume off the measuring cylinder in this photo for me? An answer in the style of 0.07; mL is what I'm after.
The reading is 5; mL
